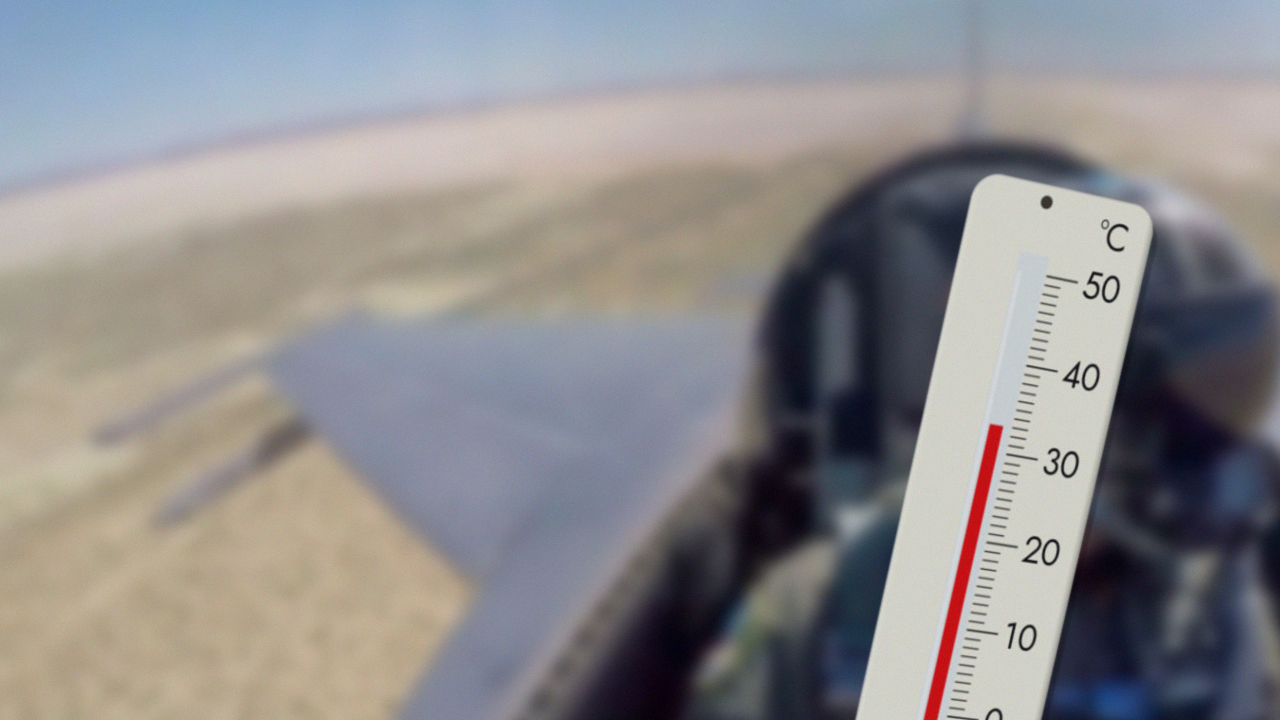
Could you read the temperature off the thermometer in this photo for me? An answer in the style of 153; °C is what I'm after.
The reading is 33; °C
